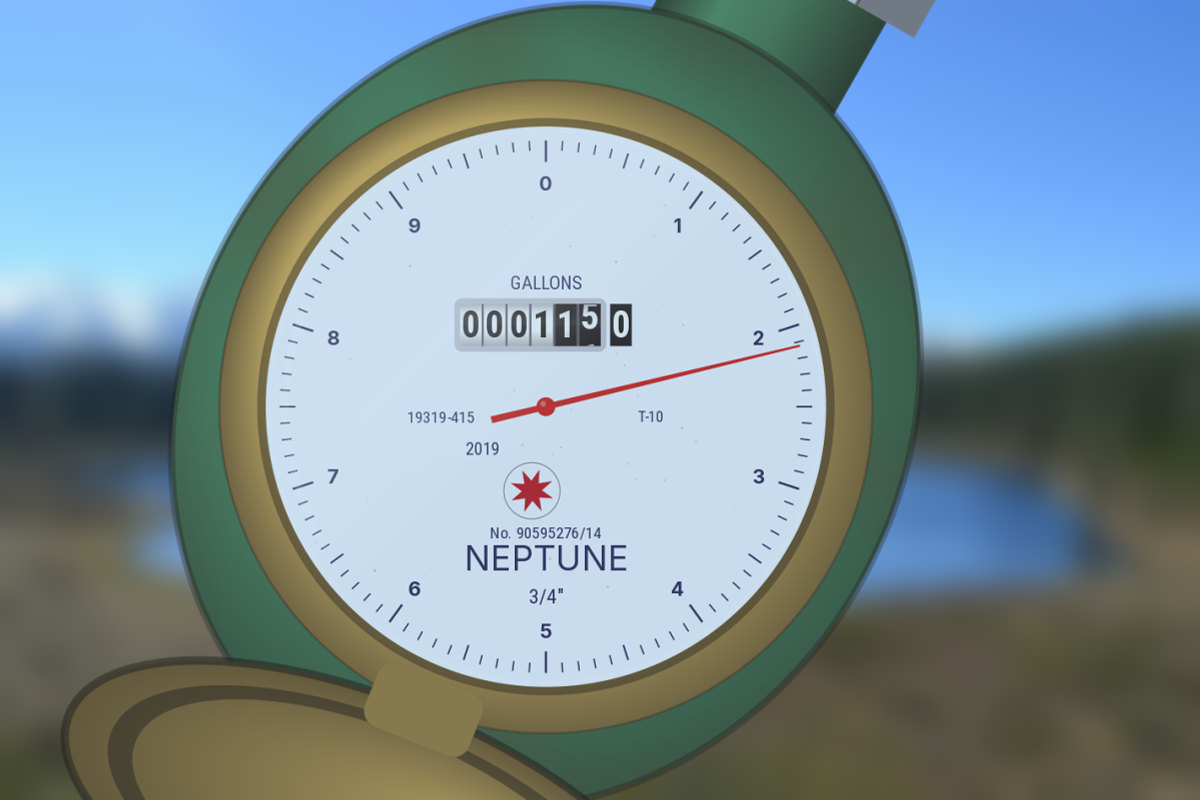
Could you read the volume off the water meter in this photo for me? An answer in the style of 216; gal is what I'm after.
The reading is 1152.1; gal
